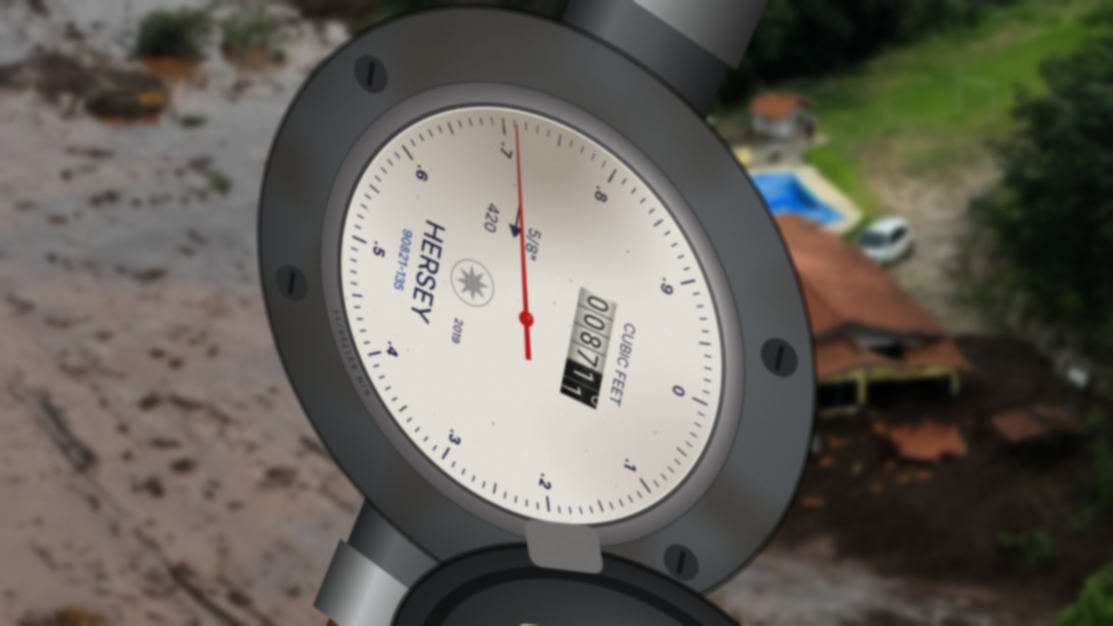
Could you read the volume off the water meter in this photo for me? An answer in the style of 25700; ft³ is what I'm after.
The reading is 8710.71; ft³
